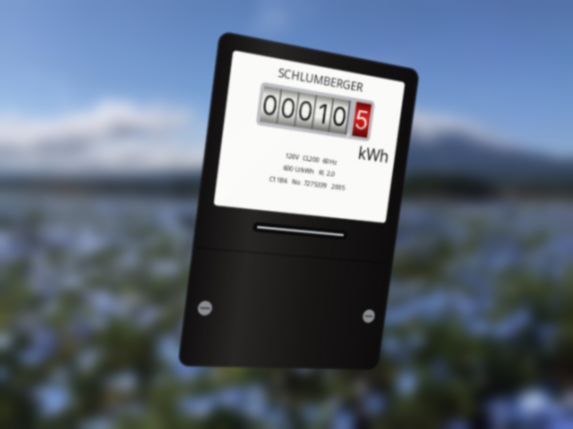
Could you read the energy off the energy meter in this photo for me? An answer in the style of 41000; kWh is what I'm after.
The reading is 10.5; kWh
